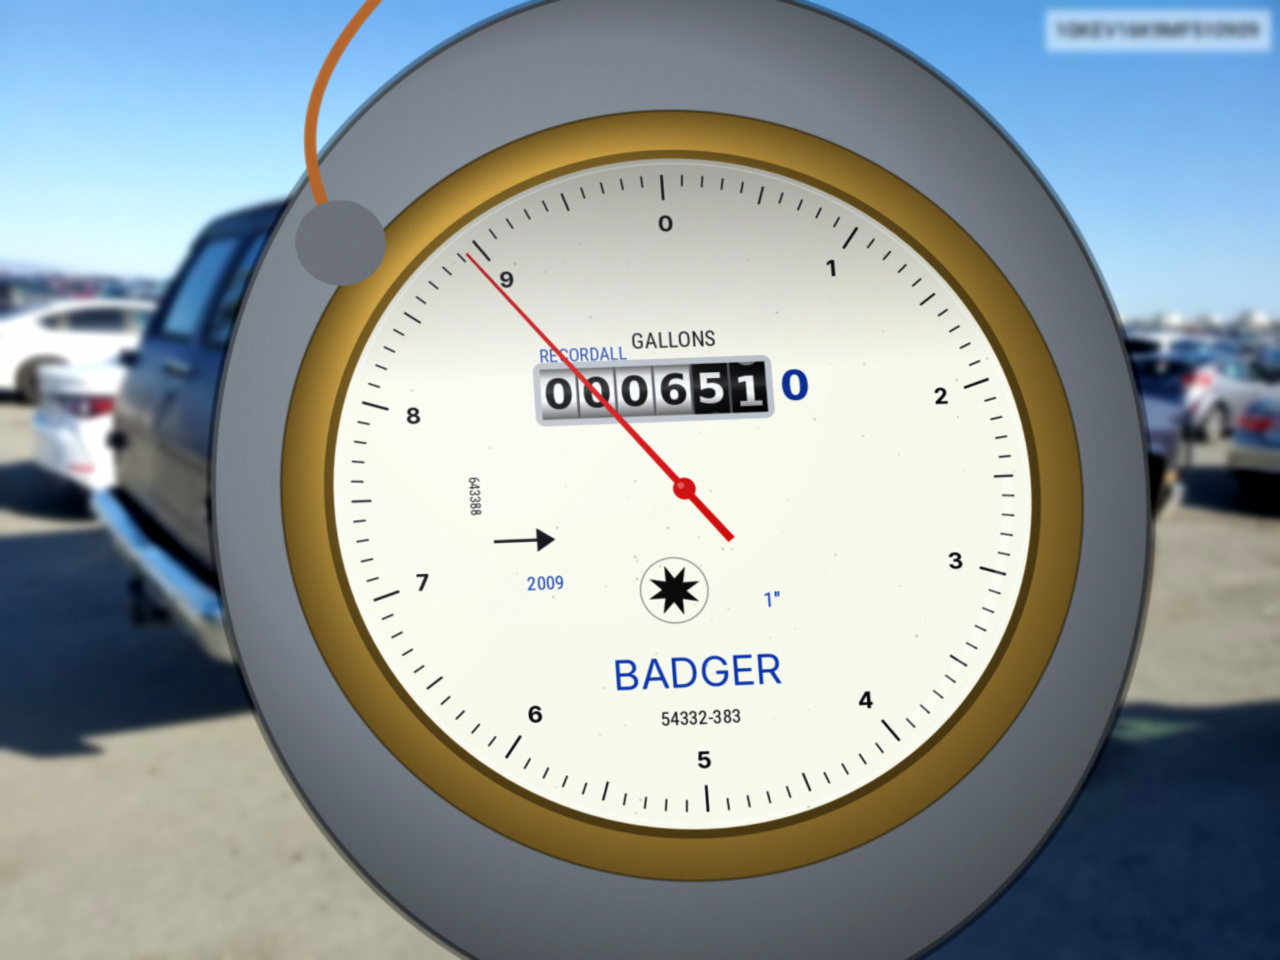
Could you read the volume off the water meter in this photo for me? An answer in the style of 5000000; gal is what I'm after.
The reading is 6508.9; gal
